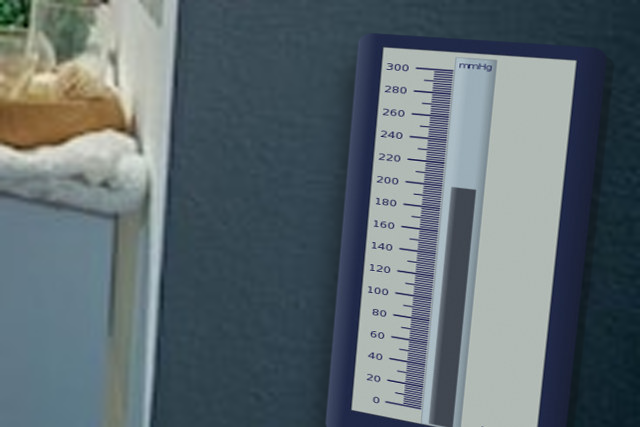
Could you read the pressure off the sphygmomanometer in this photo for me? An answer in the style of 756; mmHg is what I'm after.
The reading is 200; mmHg
